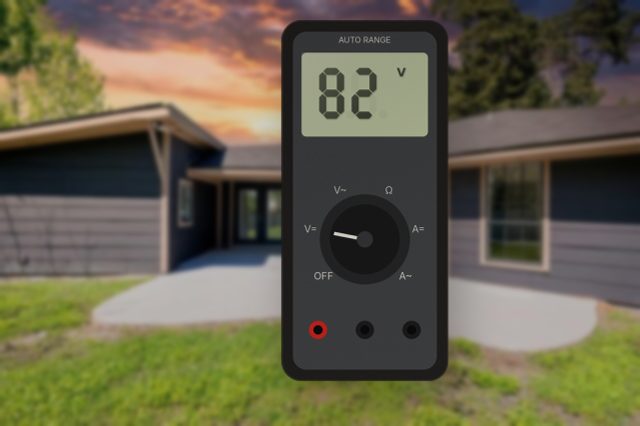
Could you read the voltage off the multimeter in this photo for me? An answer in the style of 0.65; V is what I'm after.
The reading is 82; V
